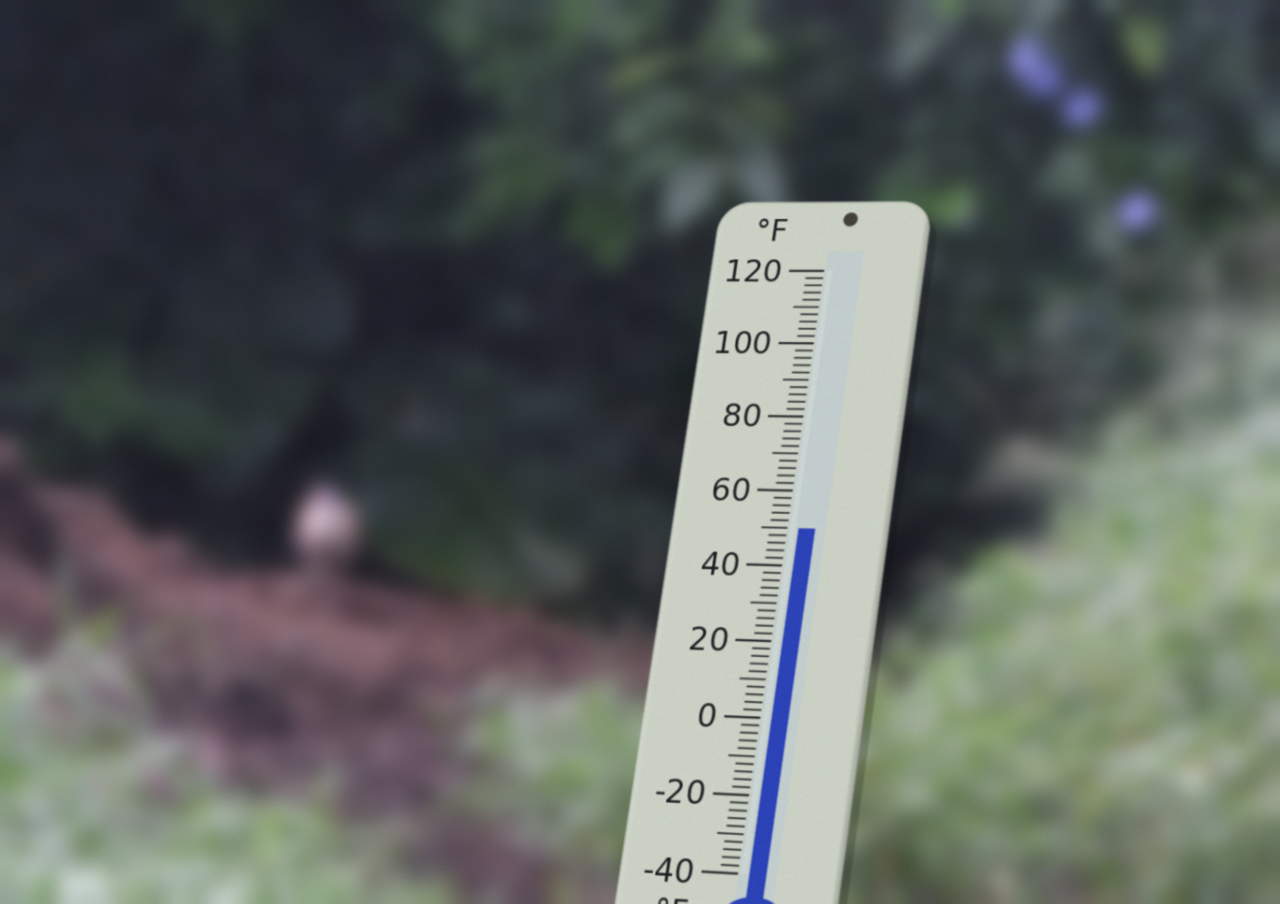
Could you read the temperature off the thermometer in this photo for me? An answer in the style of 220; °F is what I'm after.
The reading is 50; °F
